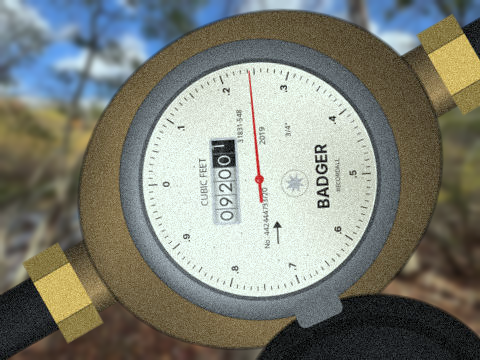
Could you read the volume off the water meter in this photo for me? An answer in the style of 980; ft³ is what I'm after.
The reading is 92001.24; ft³
